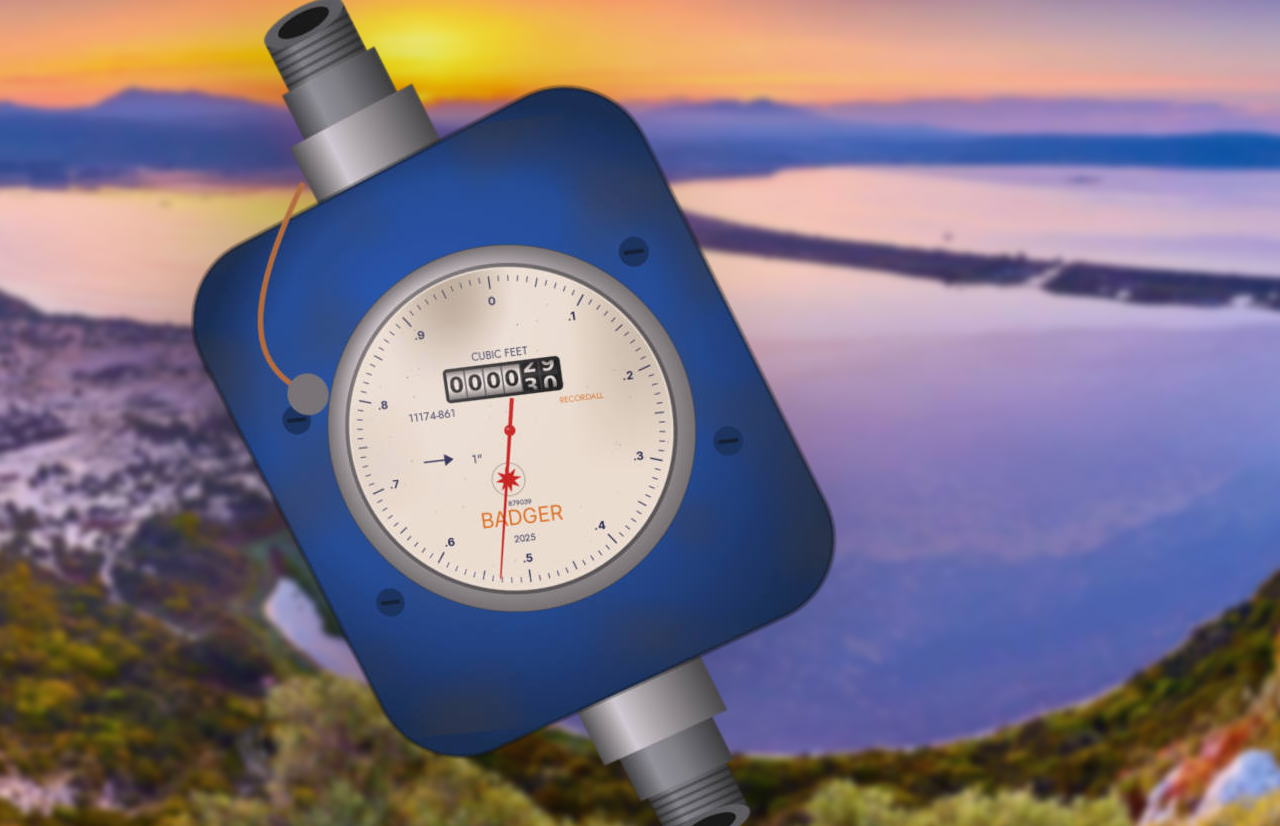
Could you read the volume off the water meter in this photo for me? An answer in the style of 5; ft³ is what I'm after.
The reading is 29.53; ft³
